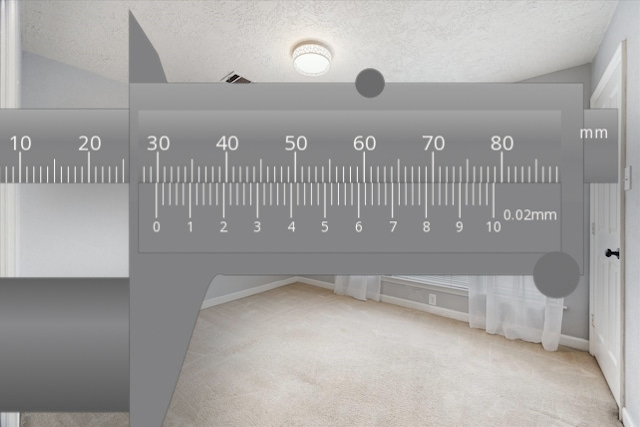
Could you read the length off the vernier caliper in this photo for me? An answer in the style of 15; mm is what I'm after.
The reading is 29.8; mm
